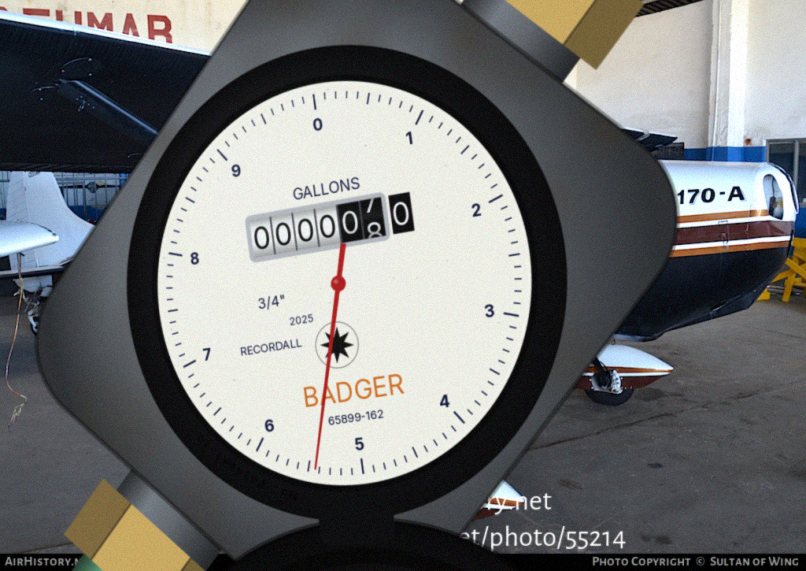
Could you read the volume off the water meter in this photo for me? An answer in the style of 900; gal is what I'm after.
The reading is 75.4; gal
